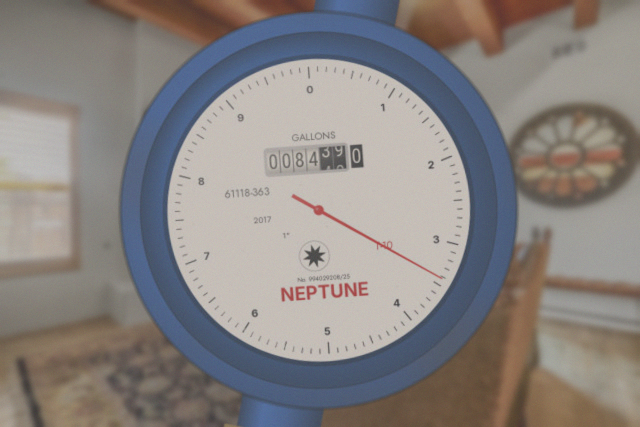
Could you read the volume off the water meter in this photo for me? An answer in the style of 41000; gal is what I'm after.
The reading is 84393.4; gal
